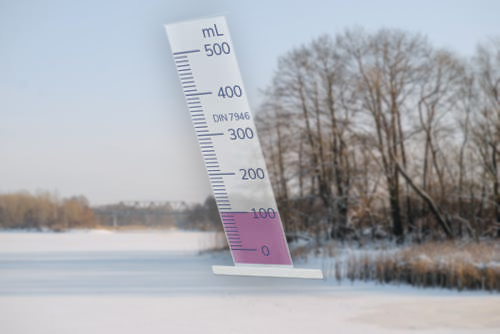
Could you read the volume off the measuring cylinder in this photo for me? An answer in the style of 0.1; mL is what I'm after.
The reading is 100; mL
